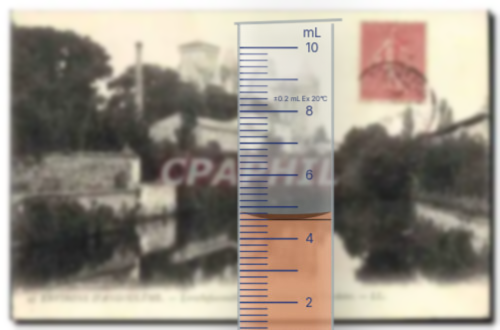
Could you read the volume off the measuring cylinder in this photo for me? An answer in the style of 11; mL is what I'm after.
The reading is 4.6; mL
